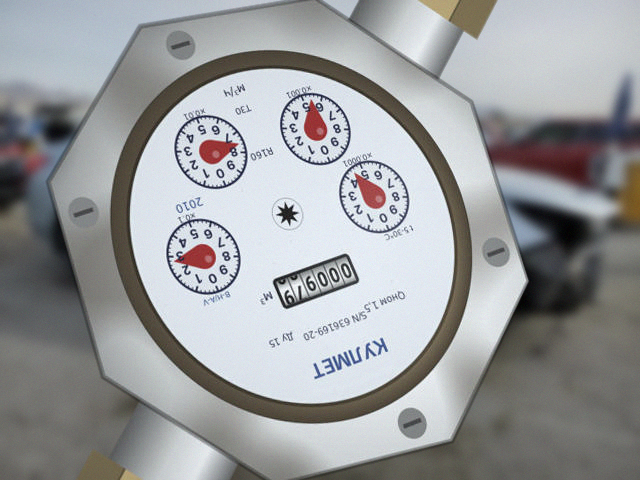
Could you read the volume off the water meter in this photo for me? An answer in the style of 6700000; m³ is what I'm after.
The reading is 979.2754; m³
